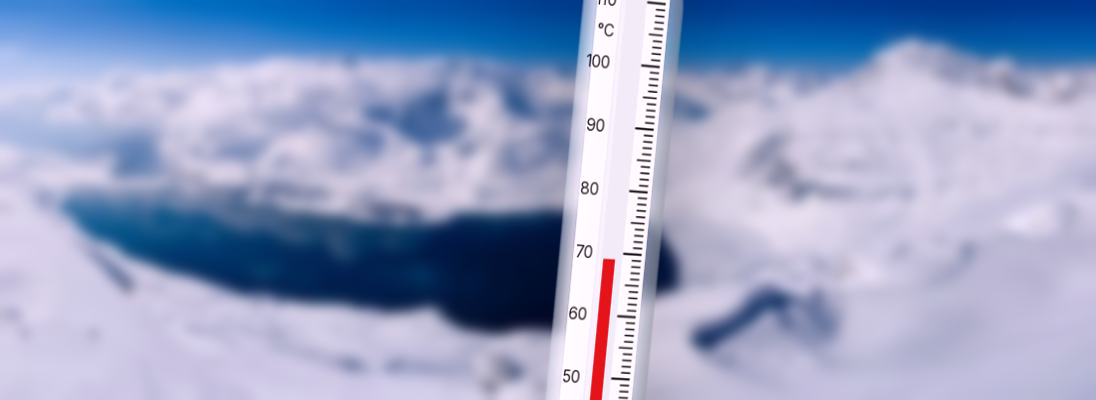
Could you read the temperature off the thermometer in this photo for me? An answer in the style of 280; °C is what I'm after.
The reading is 69; °C
